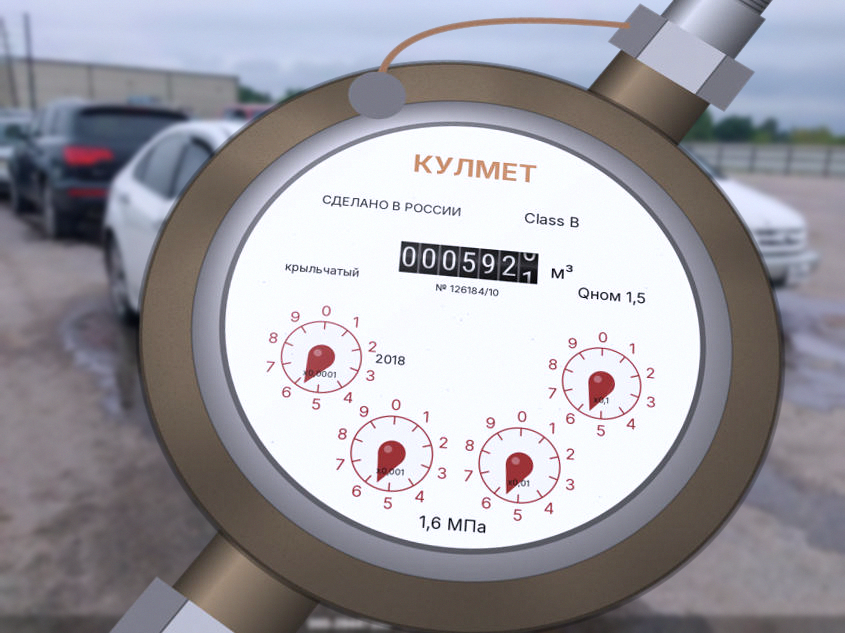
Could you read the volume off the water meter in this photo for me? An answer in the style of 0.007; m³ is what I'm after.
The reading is 5920.5555; m³
